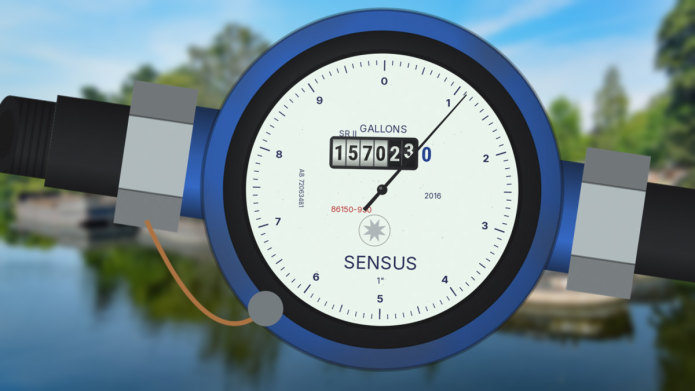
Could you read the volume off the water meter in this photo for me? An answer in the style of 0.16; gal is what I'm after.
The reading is 1570231.1; gal
